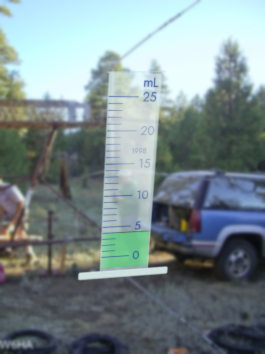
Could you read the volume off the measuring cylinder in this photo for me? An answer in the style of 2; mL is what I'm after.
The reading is 4; mL
